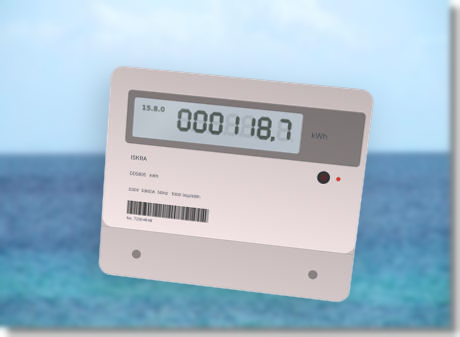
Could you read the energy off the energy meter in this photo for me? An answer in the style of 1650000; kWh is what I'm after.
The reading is 118.7; kWh
